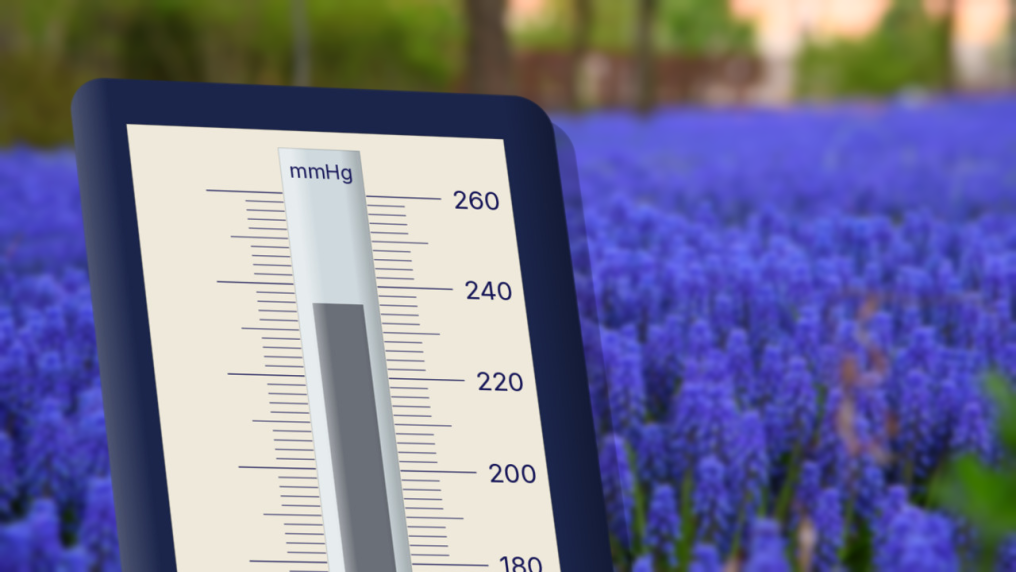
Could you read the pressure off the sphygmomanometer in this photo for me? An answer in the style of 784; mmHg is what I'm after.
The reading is 236; mmHg
